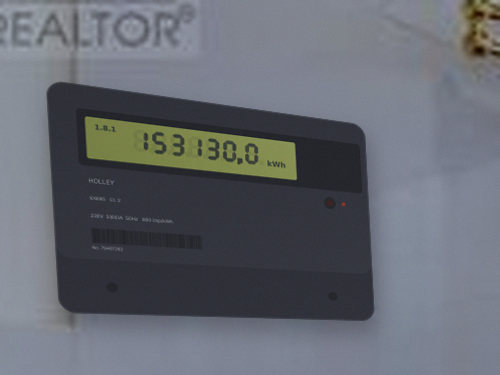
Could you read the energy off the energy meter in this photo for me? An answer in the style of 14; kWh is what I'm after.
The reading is 153130.0; kWh
